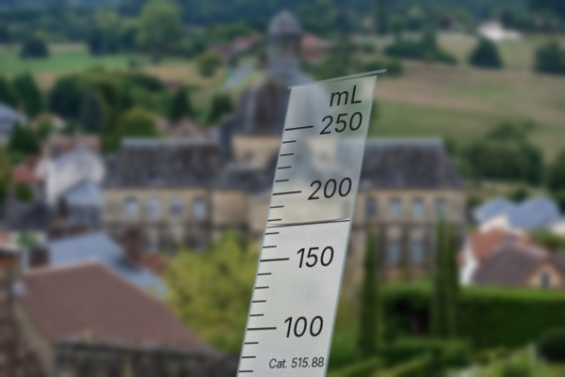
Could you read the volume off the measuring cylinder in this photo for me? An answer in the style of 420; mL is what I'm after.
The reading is 175; mL
